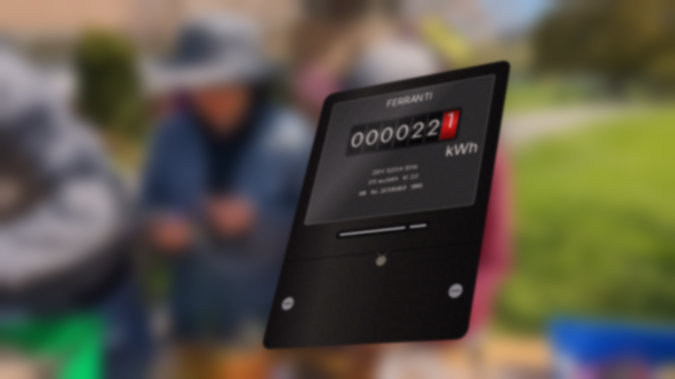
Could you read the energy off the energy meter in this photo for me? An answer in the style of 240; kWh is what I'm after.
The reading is 22.1; kWh
